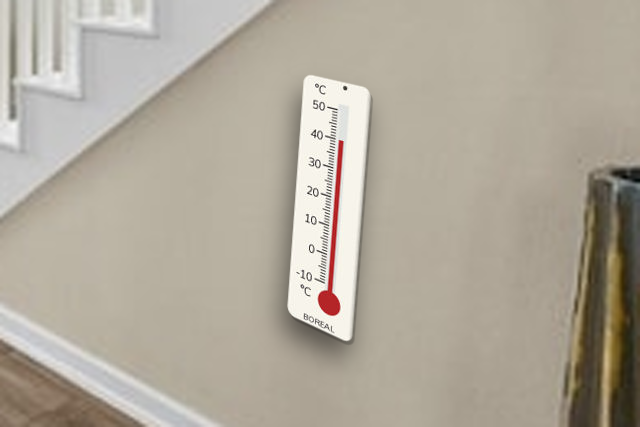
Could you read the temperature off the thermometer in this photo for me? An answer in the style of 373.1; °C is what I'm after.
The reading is 40; °C
